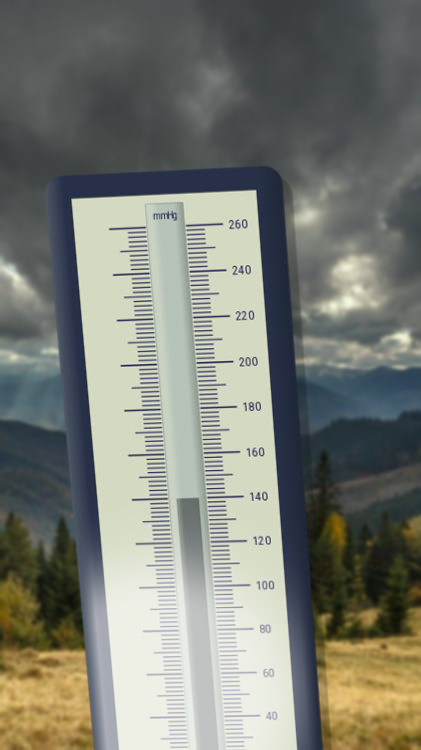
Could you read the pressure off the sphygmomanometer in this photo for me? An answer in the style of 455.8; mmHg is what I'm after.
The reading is 140; mmHg
